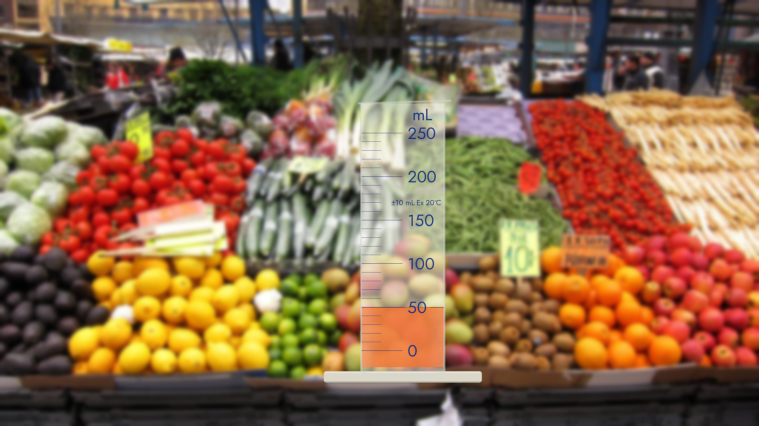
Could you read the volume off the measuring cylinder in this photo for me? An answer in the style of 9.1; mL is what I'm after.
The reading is 50; mL
